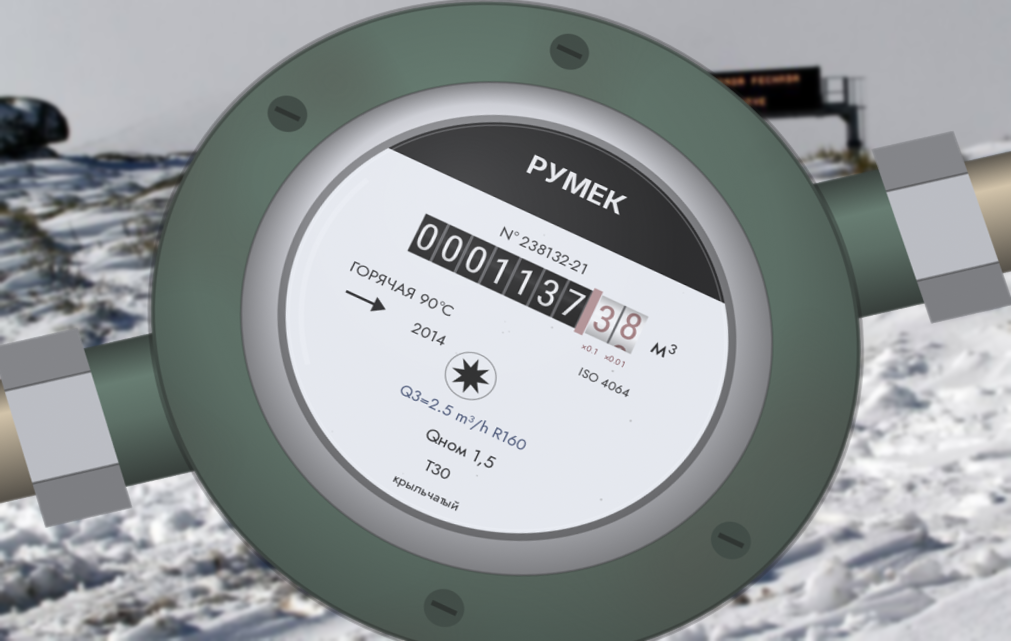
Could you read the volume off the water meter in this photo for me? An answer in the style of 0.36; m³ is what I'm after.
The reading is 1137.38; m³
